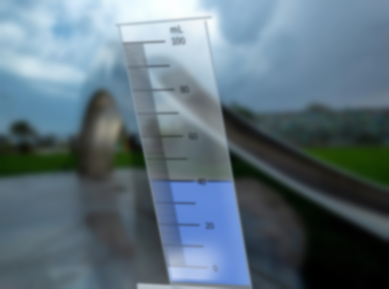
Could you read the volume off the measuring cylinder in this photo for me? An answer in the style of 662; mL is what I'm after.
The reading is 40; mL
